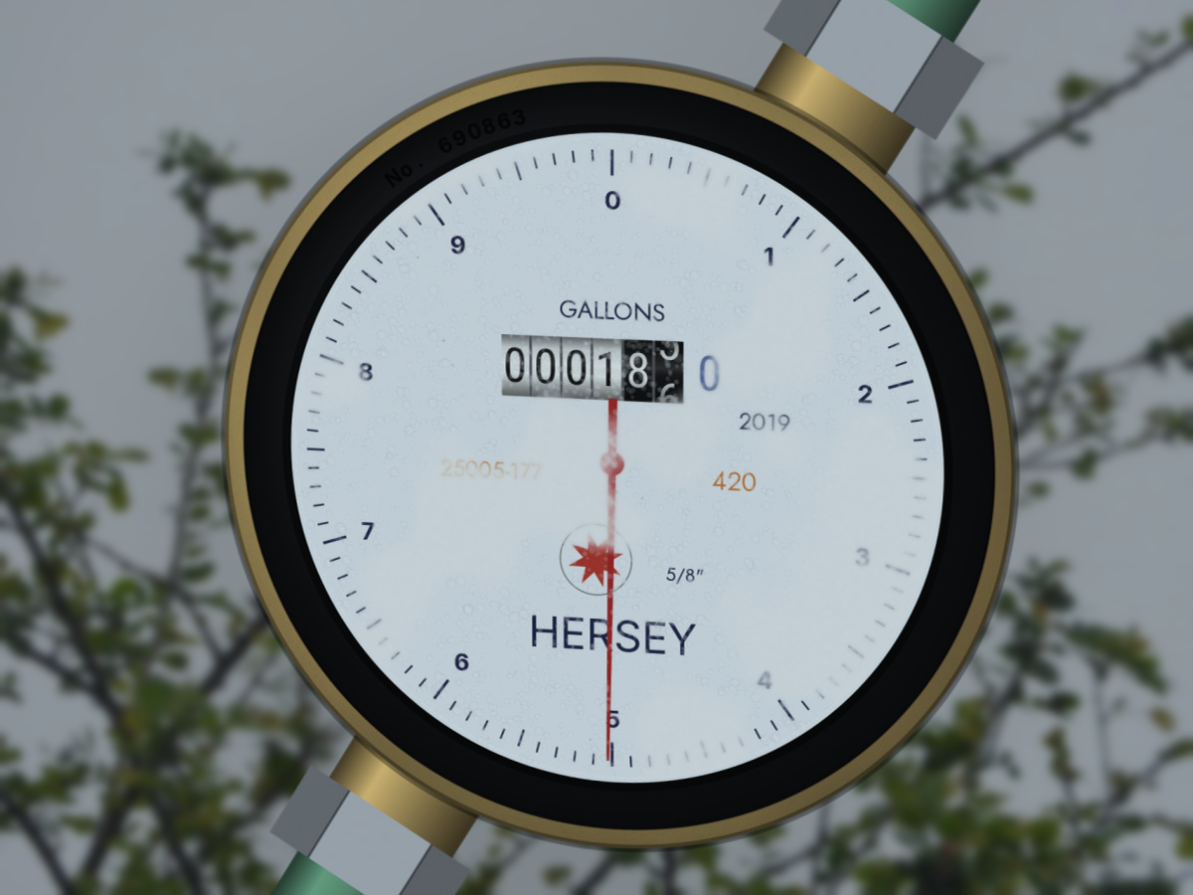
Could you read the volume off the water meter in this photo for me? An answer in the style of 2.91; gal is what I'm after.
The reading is 1855.0; gal
